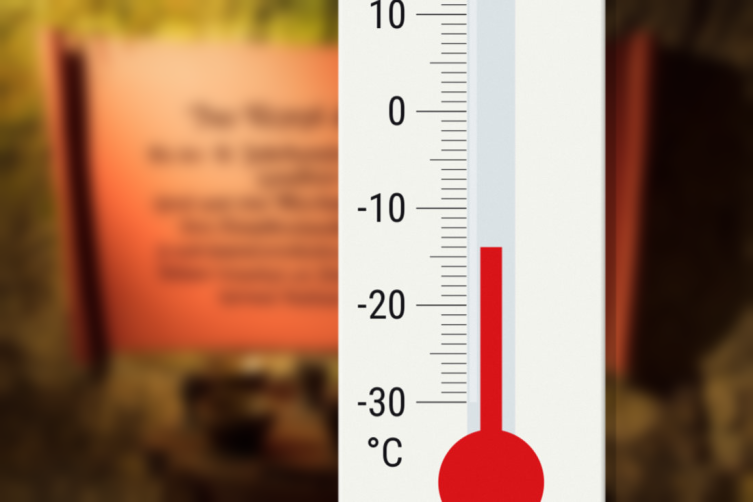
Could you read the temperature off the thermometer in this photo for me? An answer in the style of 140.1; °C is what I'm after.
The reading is -14; °C
